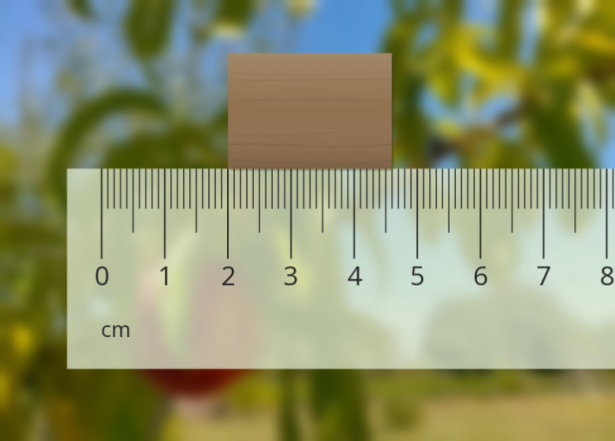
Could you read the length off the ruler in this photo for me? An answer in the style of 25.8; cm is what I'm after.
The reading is 2.6; cm
